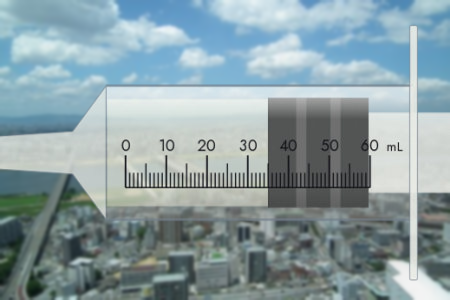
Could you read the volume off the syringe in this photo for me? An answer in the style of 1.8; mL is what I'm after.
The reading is 35; mL
